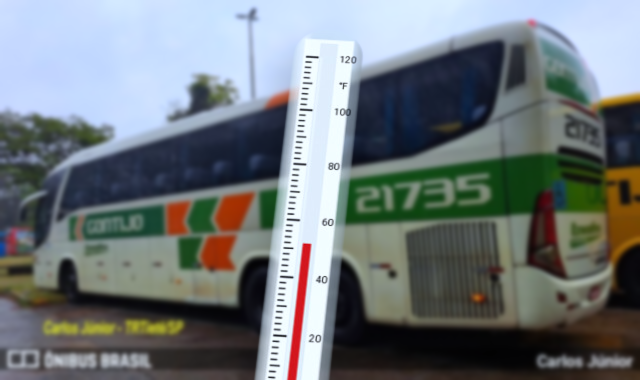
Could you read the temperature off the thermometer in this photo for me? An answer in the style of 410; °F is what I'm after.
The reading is 52; °F
